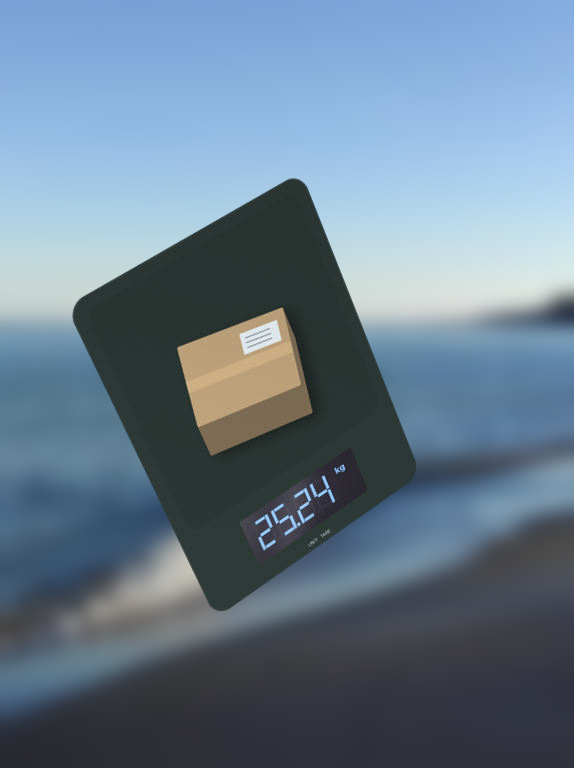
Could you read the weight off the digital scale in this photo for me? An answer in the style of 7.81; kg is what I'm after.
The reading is 25.24; kg
